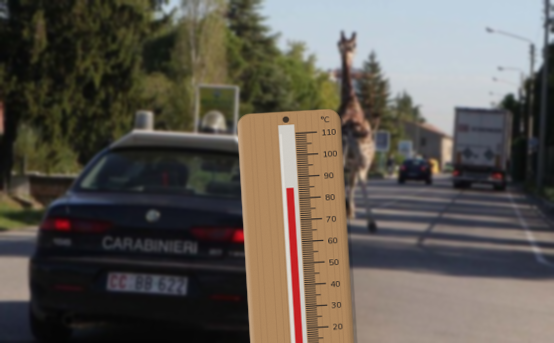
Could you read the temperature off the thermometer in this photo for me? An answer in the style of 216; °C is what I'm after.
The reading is 85; °C
